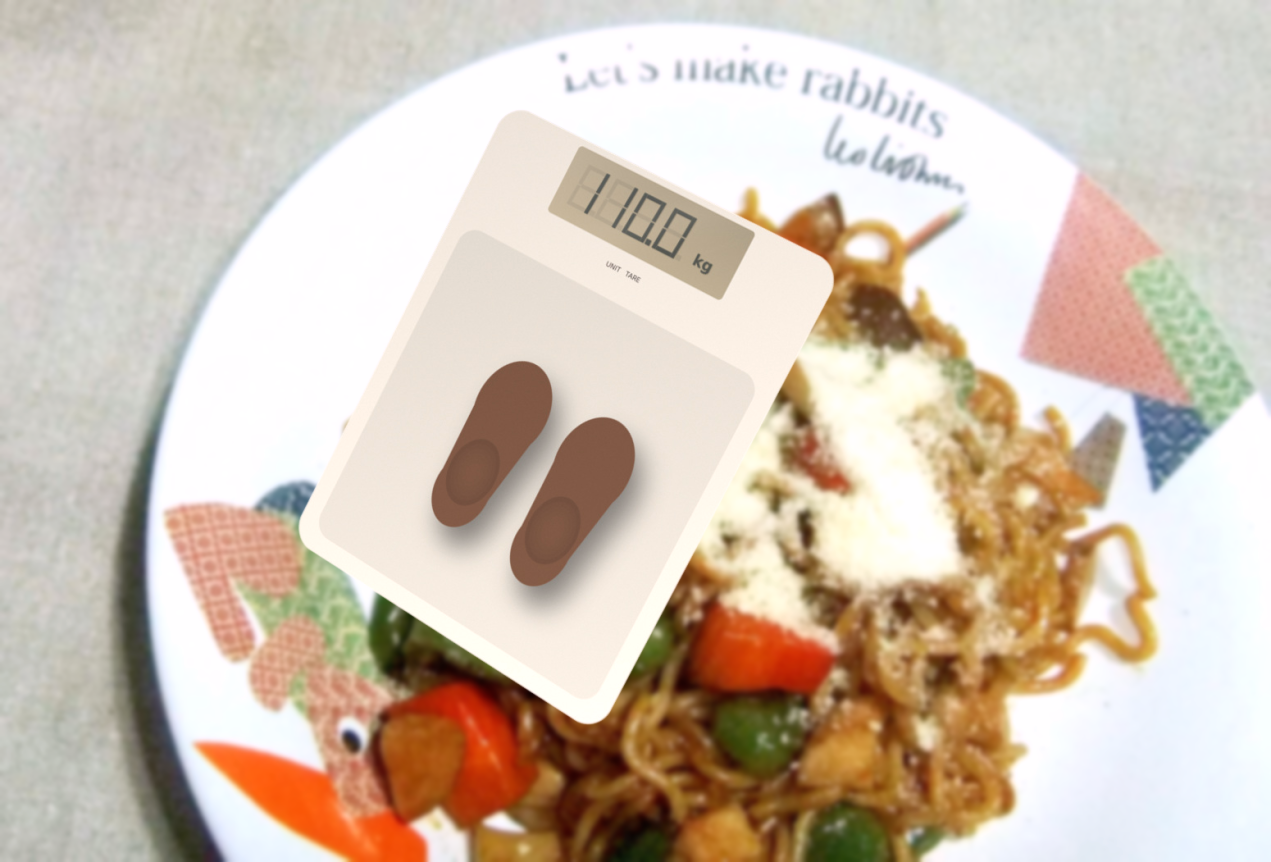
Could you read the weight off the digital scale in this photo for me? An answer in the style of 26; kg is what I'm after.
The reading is 110.0; kg
